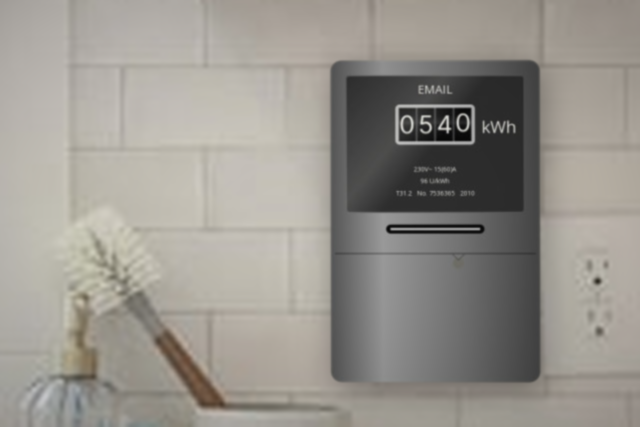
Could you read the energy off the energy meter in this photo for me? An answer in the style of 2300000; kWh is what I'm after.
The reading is 540; kWh
